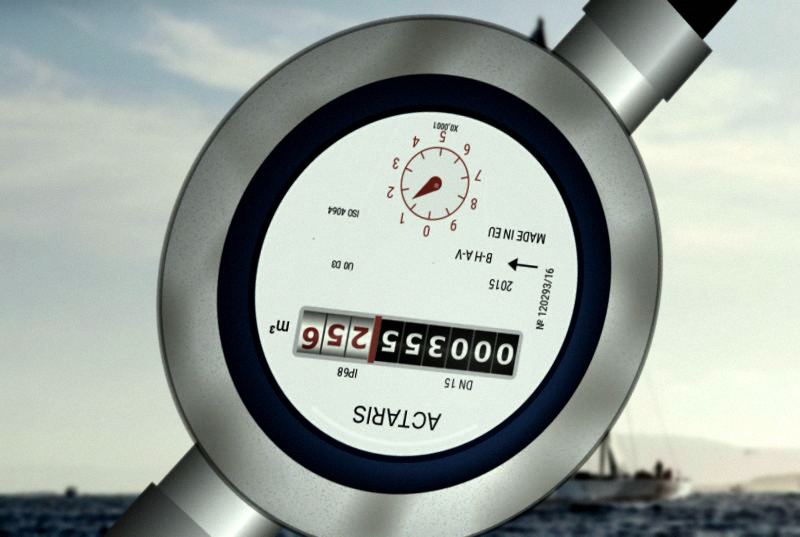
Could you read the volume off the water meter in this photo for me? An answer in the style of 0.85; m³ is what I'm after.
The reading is 355.2561; m³
